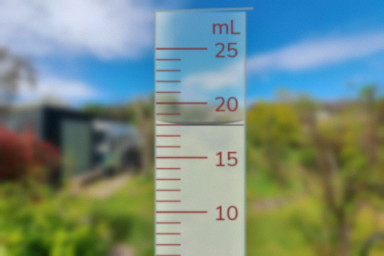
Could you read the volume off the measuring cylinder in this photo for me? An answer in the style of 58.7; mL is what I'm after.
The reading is 18; mL
